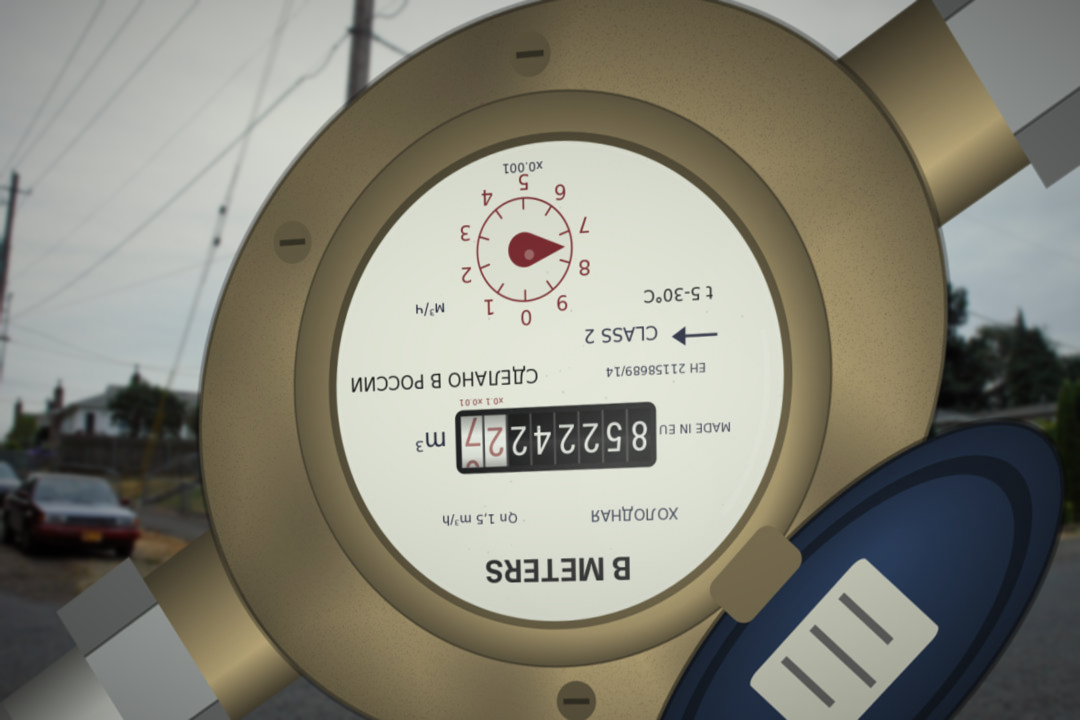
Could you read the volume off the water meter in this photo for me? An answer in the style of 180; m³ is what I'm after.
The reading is 852242.267; m³
